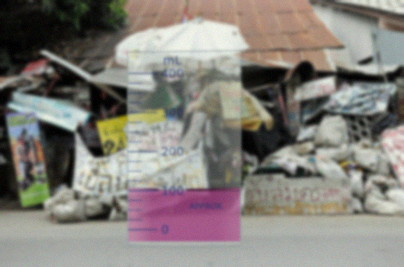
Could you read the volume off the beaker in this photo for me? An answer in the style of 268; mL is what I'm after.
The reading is 100; mL
